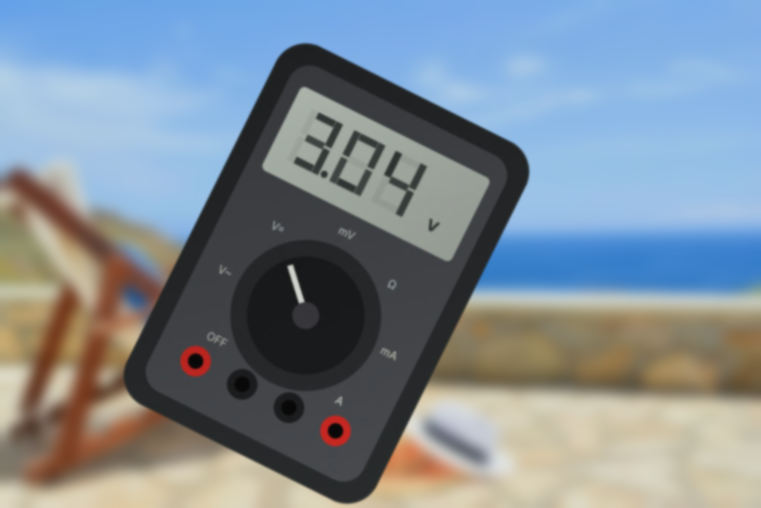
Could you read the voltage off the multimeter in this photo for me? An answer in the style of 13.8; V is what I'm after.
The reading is 3.04; V
